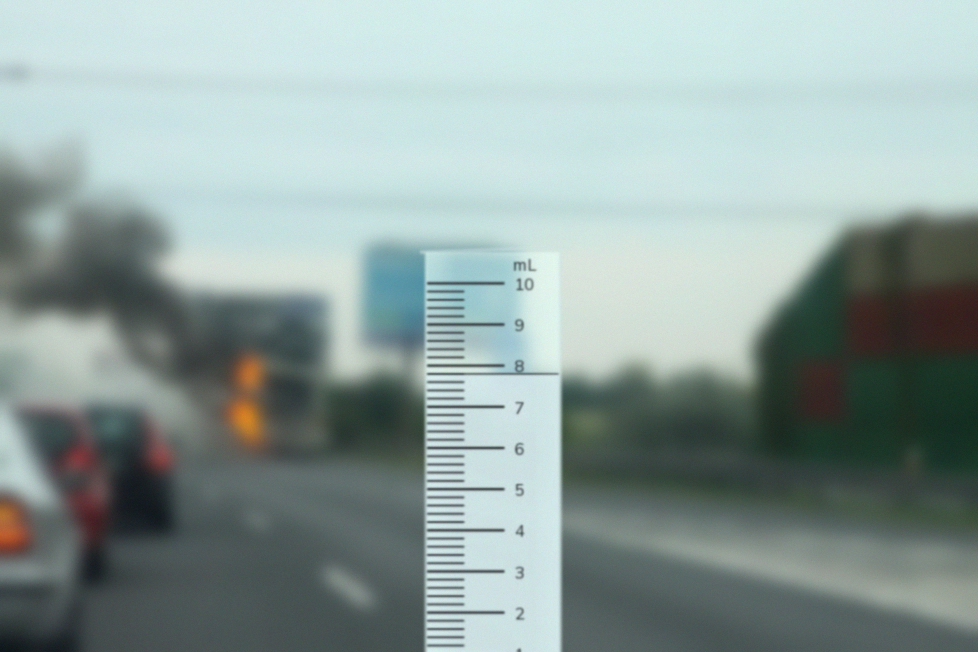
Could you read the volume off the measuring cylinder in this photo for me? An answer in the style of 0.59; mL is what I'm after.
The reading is 7.8; mL
